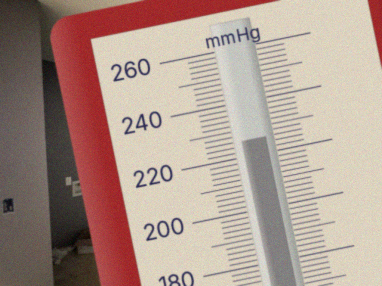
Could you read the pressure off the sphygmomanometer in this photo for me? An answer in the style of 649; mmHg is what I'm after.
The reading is 226; mmHg
